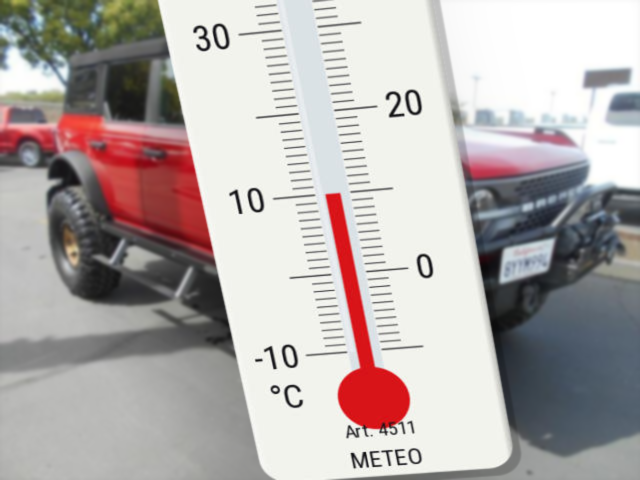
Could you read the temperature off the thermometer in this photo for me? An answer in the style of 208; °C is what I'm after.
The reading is 10; °C
